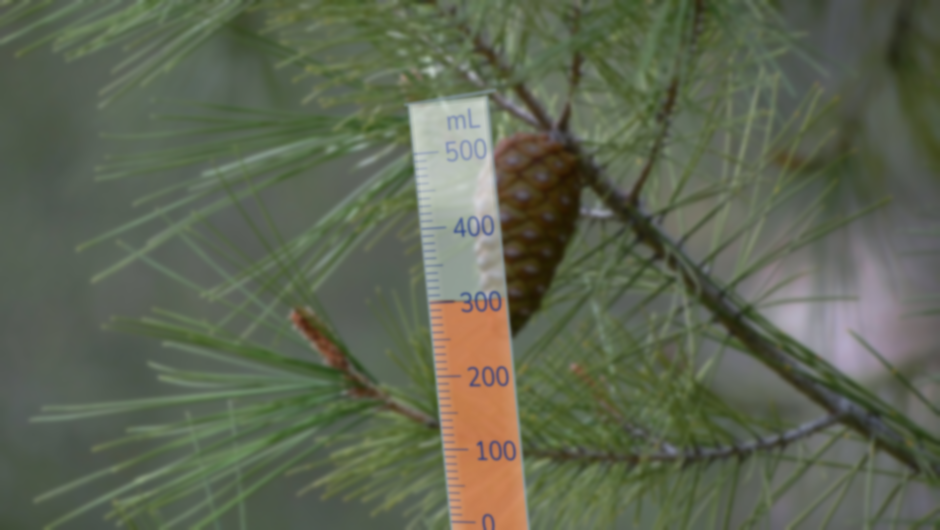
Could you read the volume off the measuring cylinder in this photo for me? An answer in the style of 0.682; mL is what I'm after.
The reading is 300; mL
